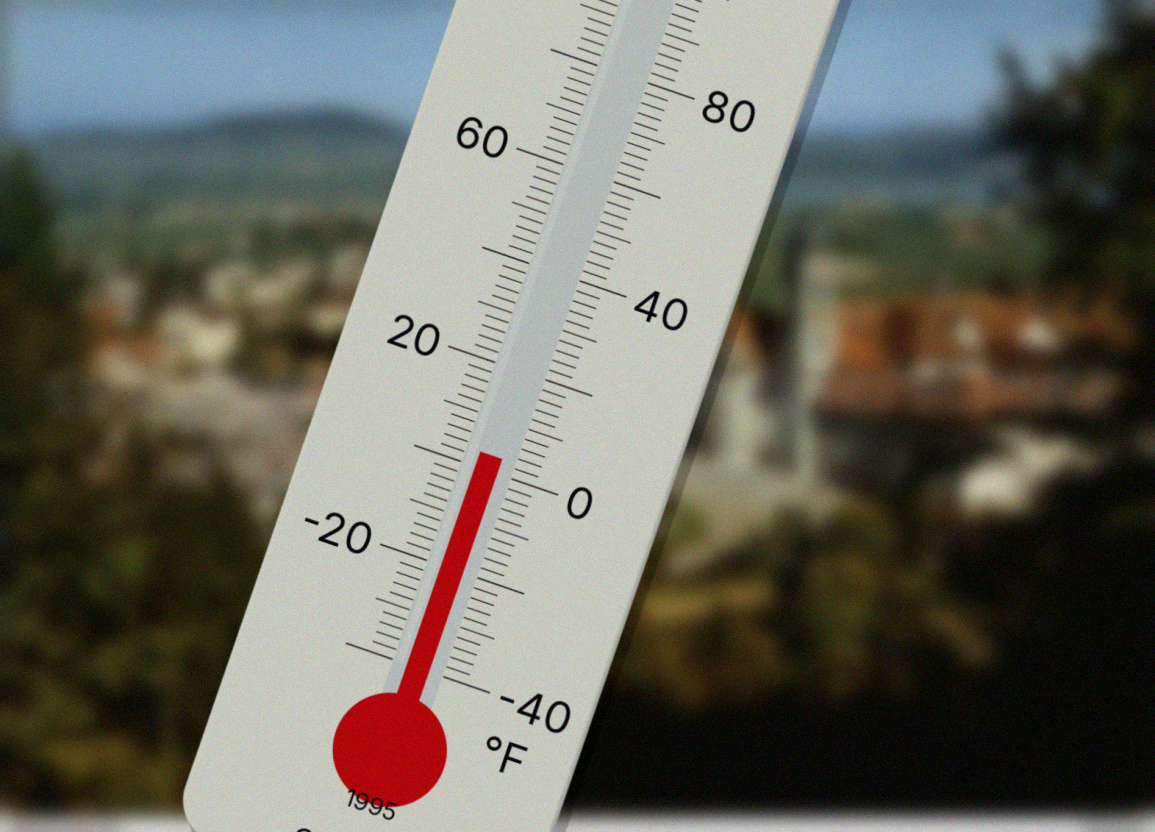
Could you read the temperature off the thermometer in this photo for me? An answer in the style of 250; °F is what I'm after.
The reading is 3; °F
